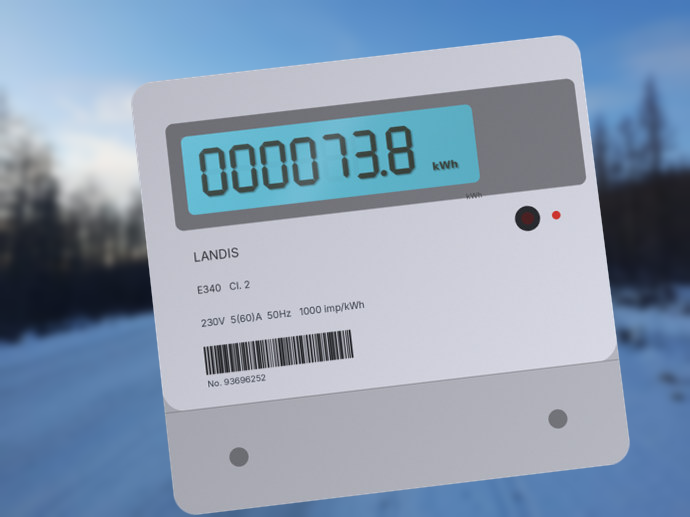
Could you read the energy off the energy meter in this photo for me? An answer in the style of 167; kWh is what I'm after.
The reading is 73.8; kWh
